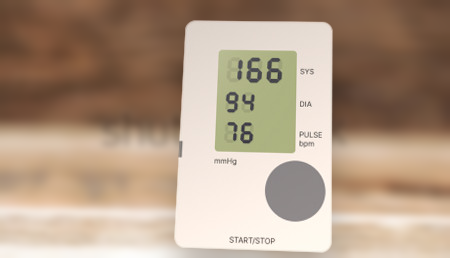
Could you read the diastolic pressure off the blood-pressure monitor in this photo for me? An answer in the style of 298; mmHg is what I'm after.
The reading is 94; mmHg
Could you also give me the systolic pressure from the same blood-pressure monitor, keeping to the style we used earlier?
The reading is 166; mmHg
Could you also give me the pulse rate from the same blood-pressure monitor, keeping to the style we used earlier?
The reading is 76; bpm
